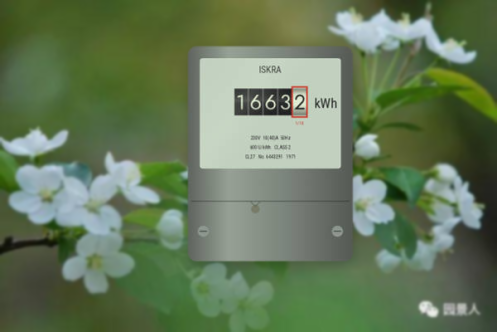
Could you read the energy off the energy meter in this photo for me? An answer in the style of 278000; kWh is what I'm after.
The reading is 1663.2; kWh
